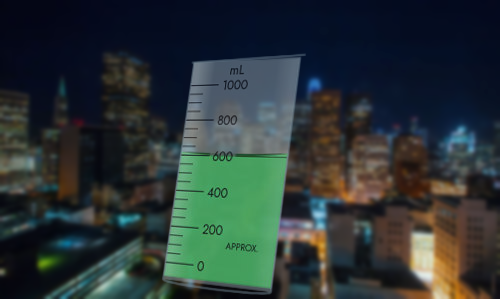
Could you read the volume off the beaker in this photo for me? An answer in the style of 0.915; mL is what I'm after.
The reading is 600; mL
